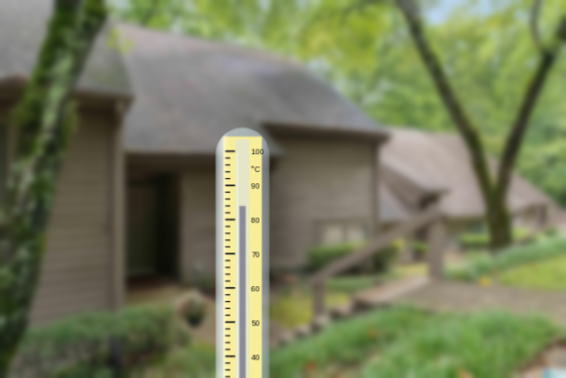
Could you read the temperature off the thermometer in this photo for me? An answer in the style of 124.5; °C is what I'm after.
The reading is 84; °C
